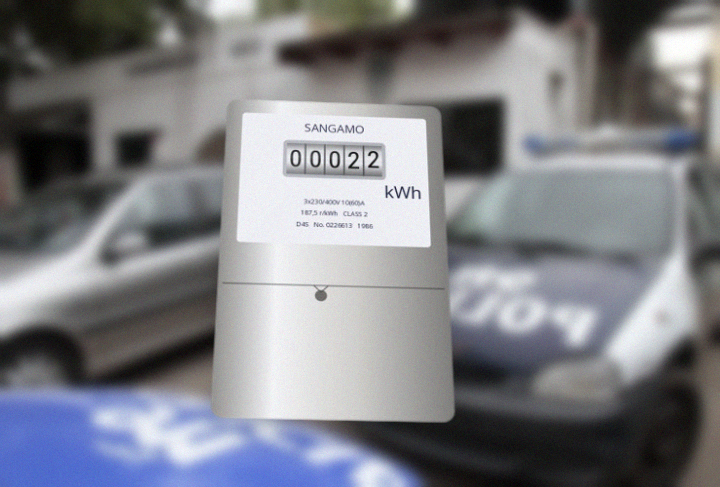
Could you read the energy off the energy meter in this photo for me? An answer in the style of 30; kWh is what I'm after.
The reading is 22; kWh
